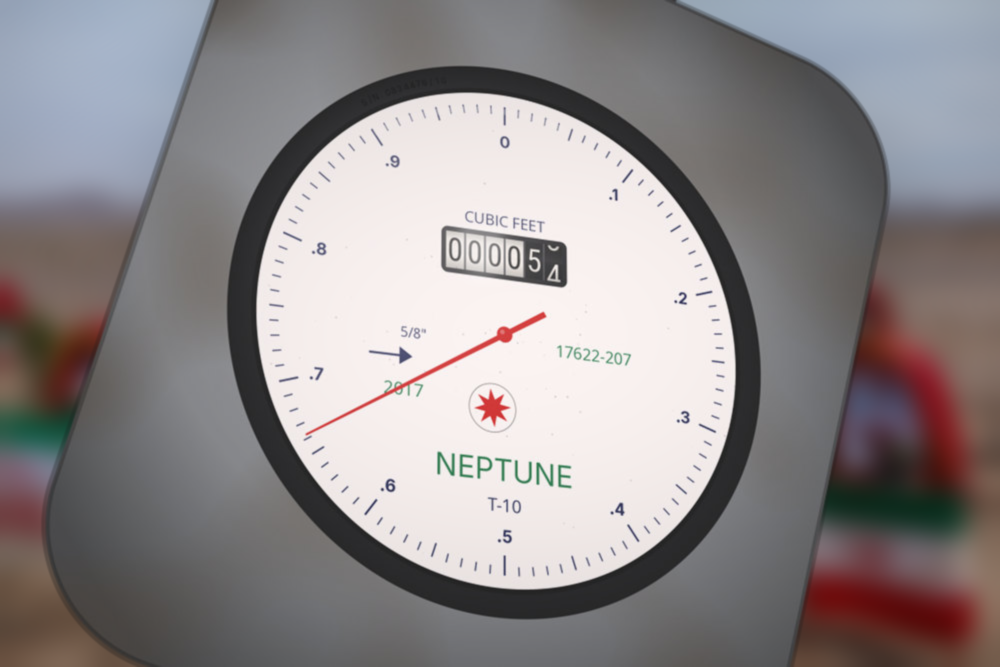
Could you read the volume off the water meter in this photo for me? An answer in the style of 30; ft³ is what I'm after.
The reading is 53.66; ft³
